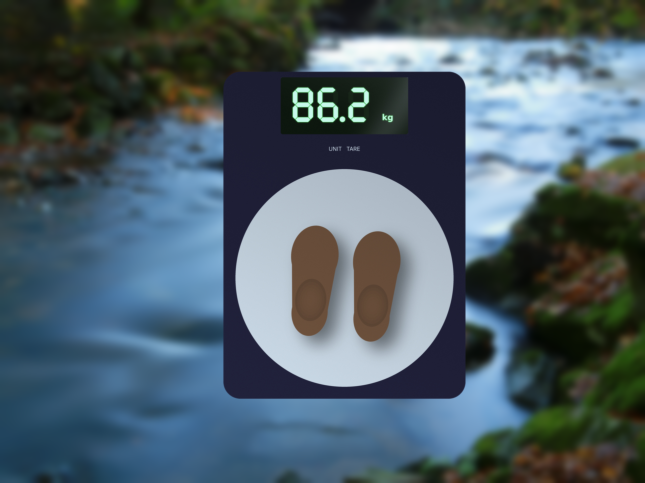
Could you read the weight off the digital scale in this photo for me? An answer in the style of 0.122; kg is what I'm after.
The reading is 86.2; kg
